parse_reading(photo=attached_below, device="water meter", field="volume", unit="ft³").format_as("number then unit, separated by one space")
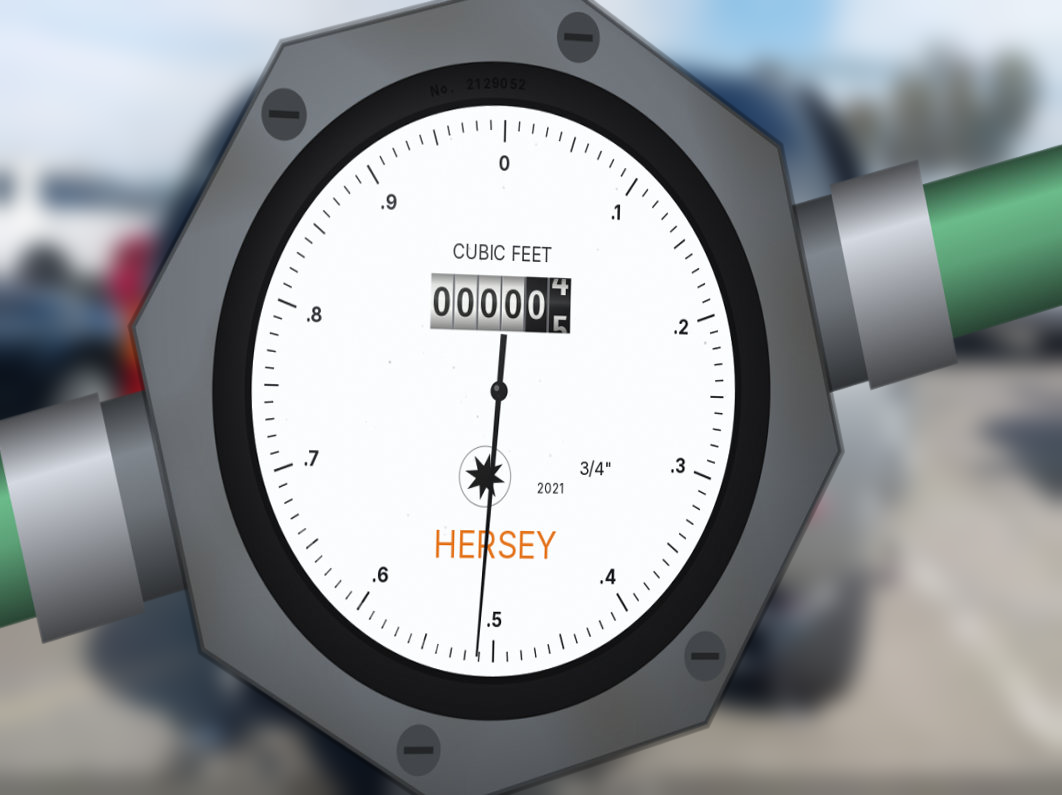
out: 4.51 ft³
